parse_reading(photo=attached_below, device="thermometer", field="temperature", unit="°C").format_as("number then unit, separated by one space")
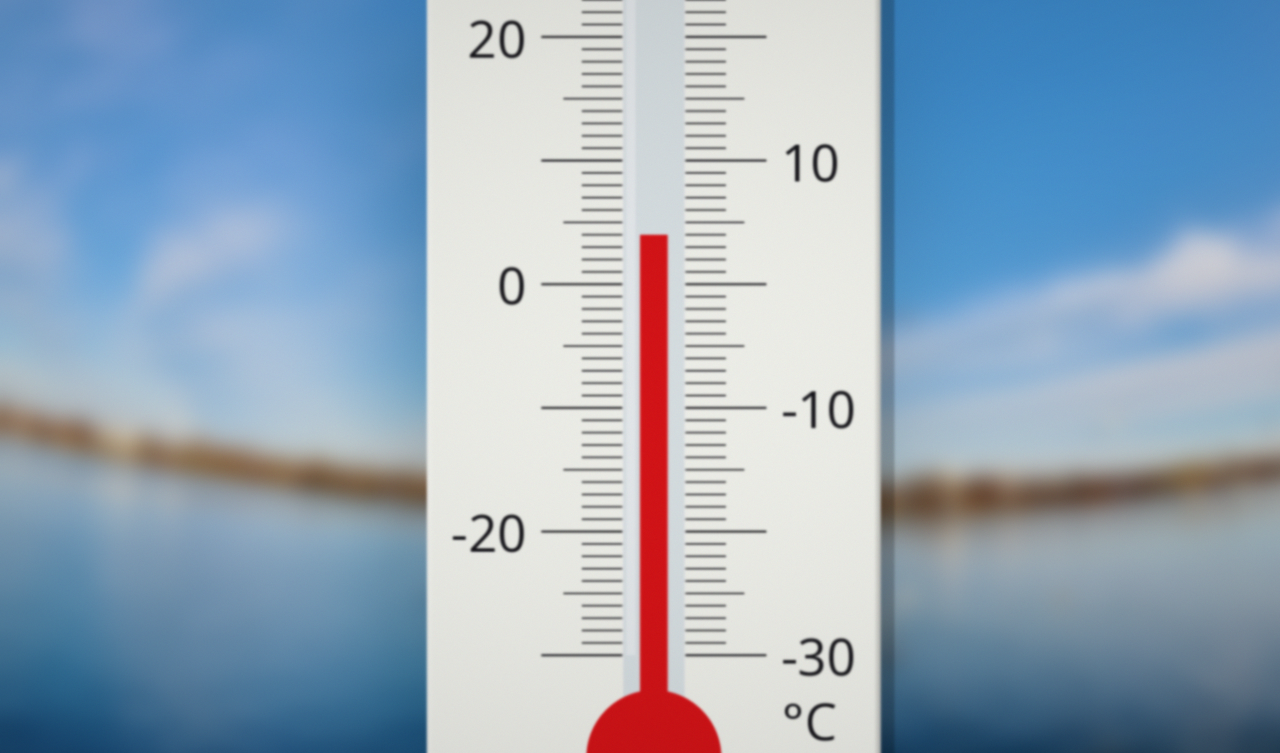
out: 4 °C
